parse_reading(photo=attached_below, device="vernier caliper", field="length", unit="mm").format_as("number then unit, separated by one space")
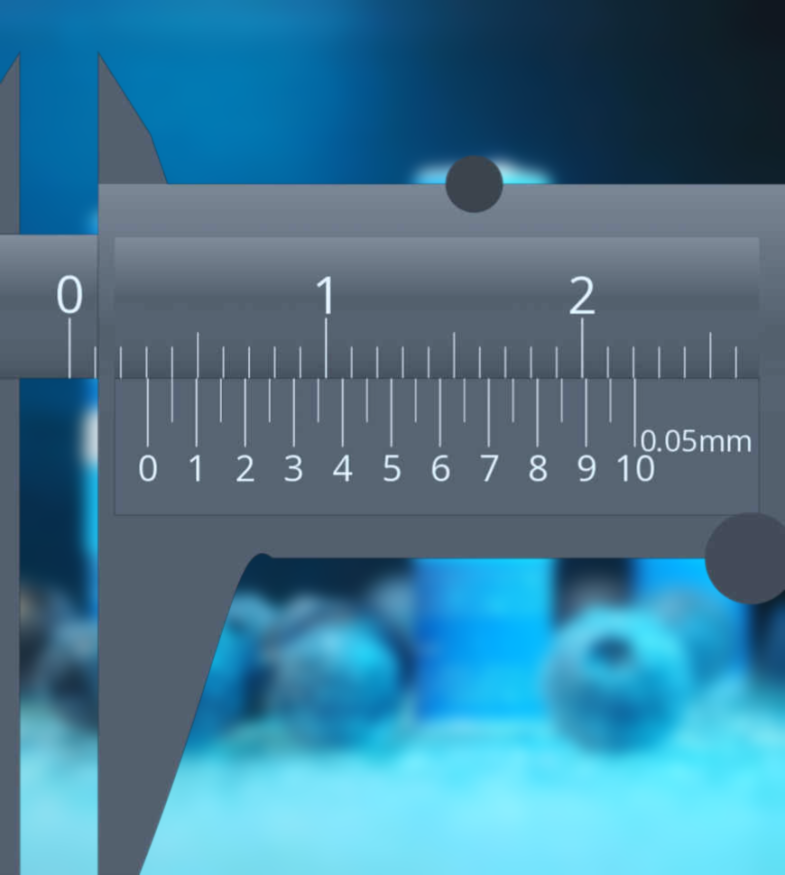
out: 3.05 mm
